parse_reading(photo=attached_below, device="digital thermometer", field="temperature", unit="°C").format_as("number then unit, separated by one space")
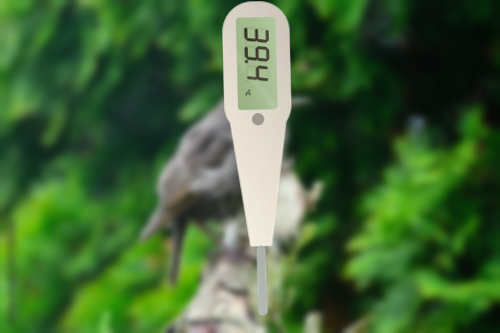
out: 39.4 °C
